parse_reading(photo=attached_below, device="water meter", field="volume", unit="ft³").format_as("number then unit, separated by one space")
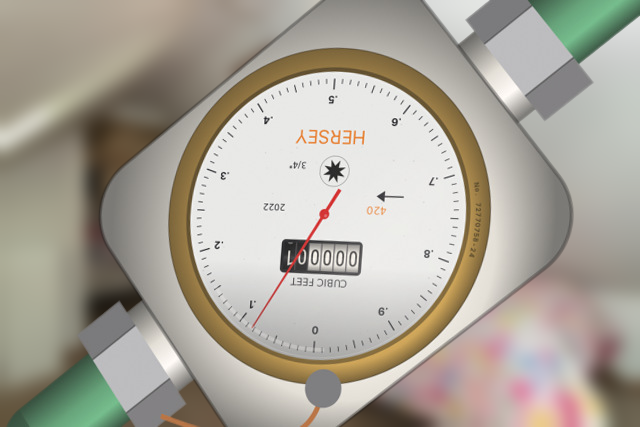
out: 1.08 ft³
